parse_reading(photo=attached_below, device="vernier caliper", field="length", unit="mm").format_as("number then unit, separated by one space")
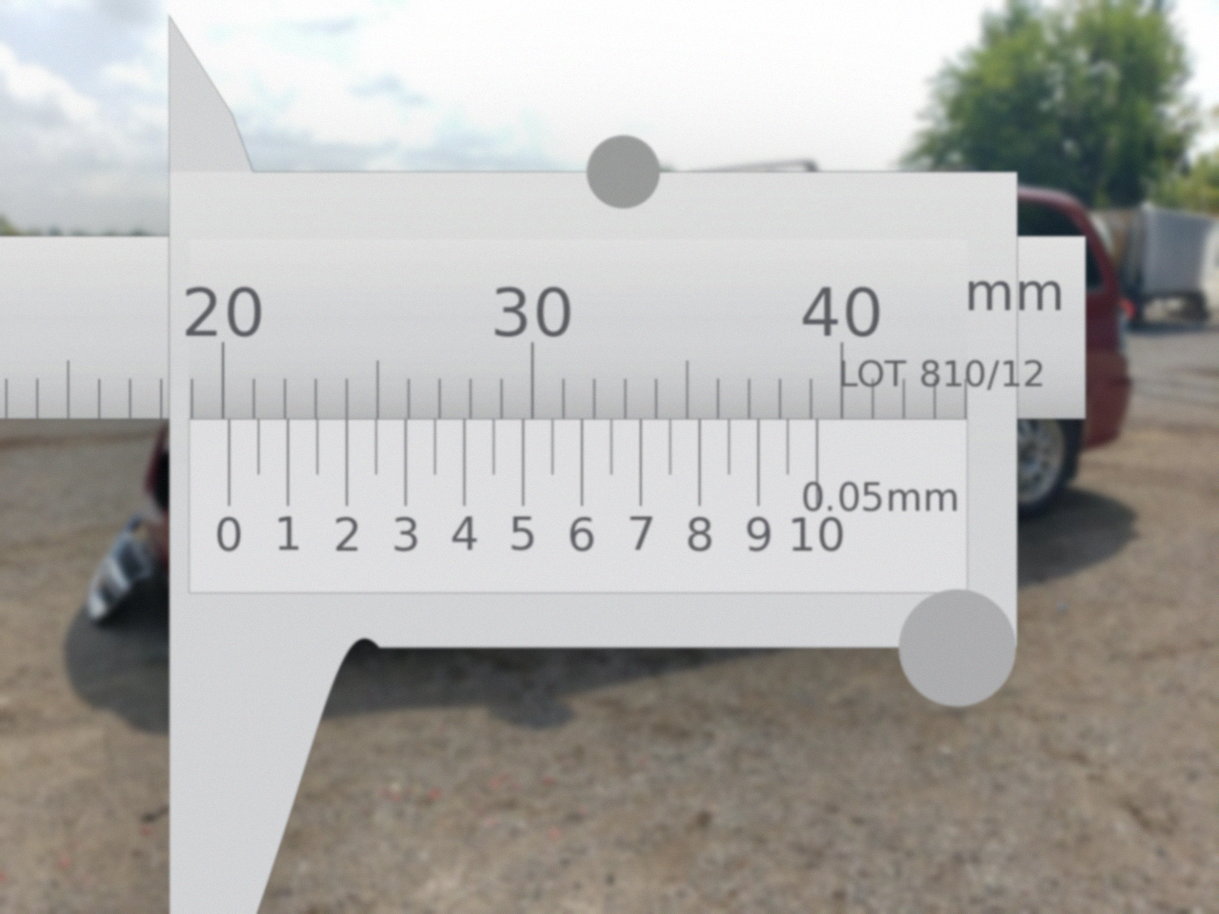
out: 20.20 mm
